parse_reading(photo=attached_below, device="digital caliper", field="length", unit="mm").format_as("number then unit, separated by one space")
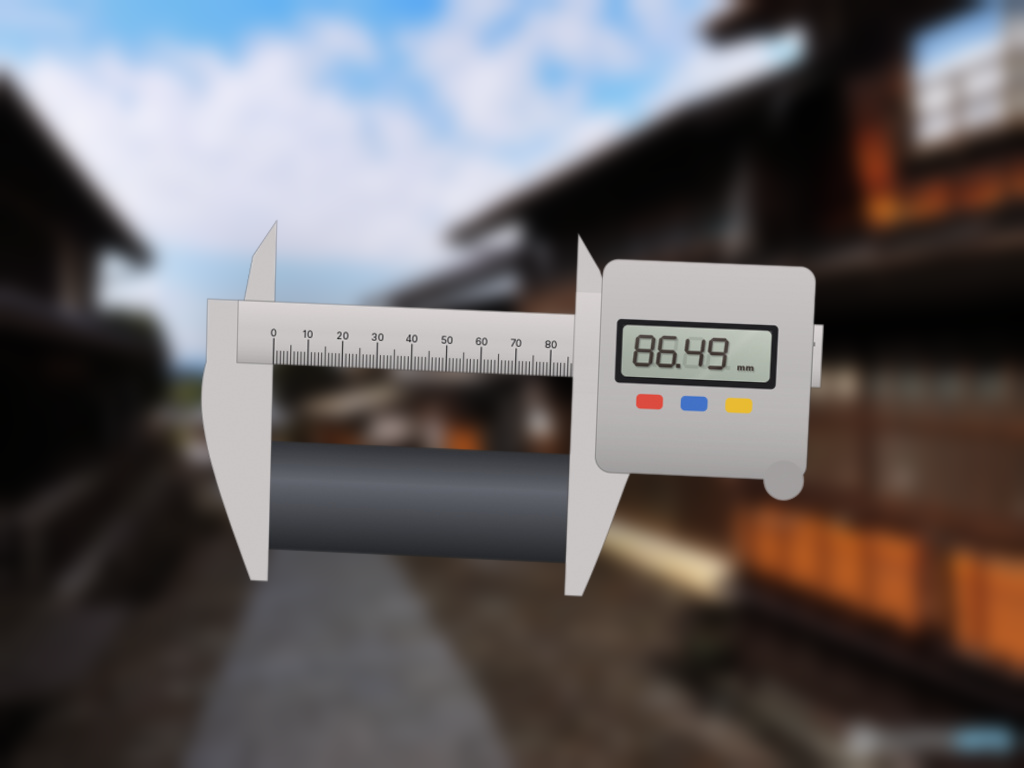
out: 86.49 mm
